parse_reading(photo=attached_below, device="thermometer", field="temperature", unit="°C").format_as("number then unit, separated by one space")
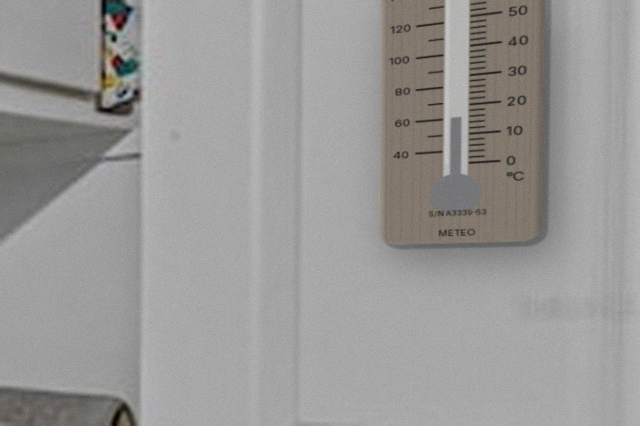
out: 16 °C
